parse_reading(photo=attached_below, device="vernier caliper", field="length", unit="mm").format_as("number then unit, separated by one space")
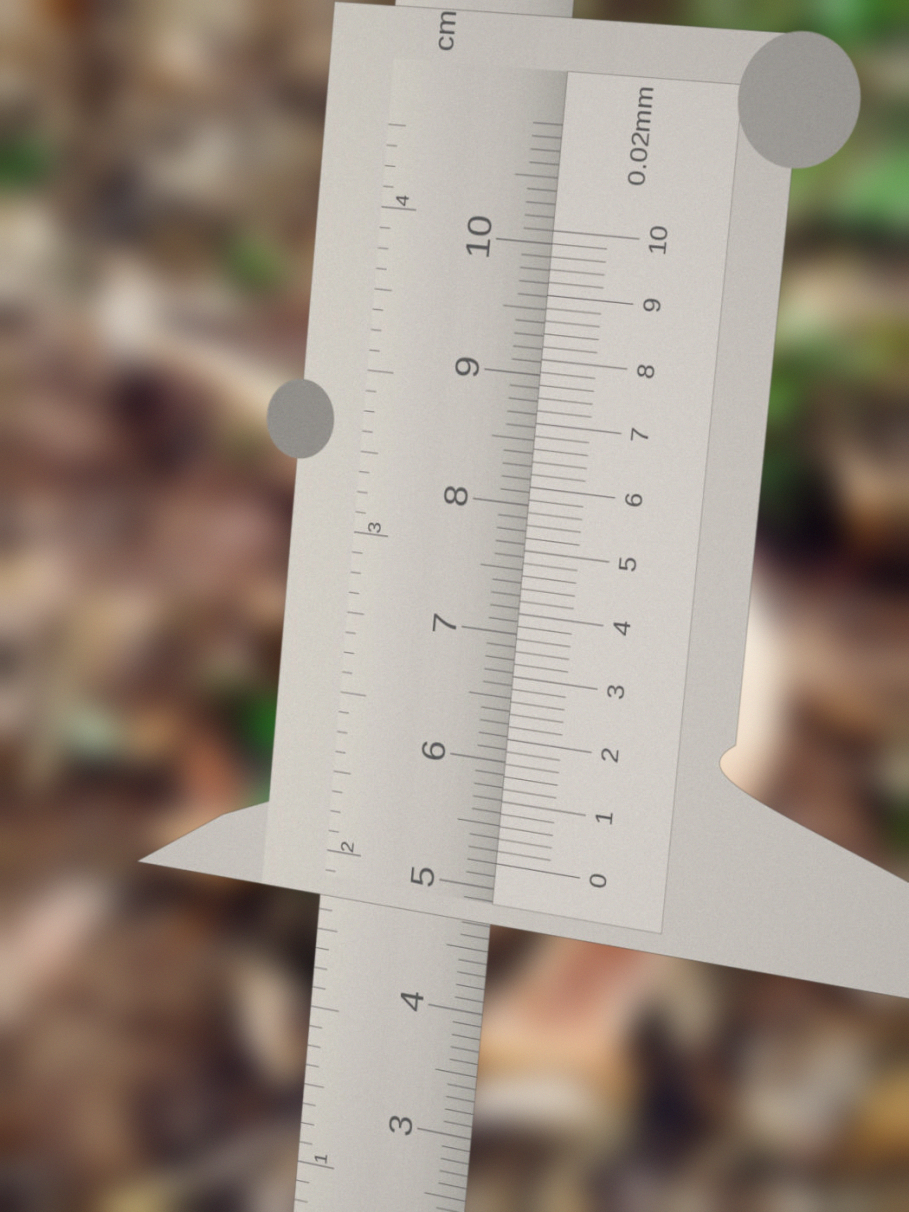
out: 52.0 mm
